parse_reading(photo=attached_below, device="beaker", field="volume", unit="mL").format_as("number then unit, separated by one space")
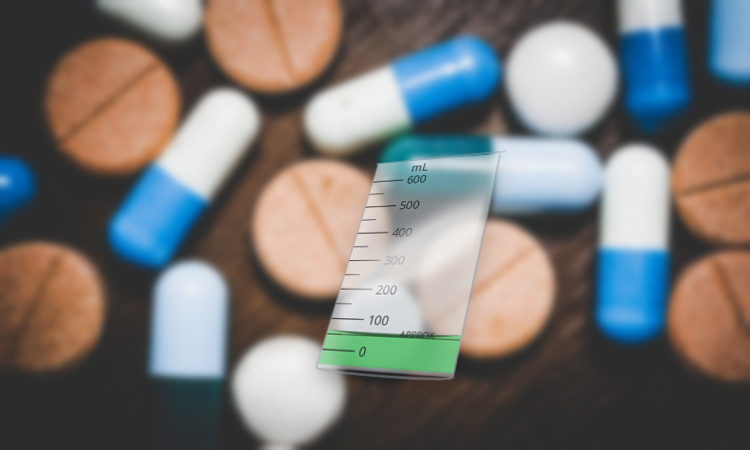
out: 50 mL
